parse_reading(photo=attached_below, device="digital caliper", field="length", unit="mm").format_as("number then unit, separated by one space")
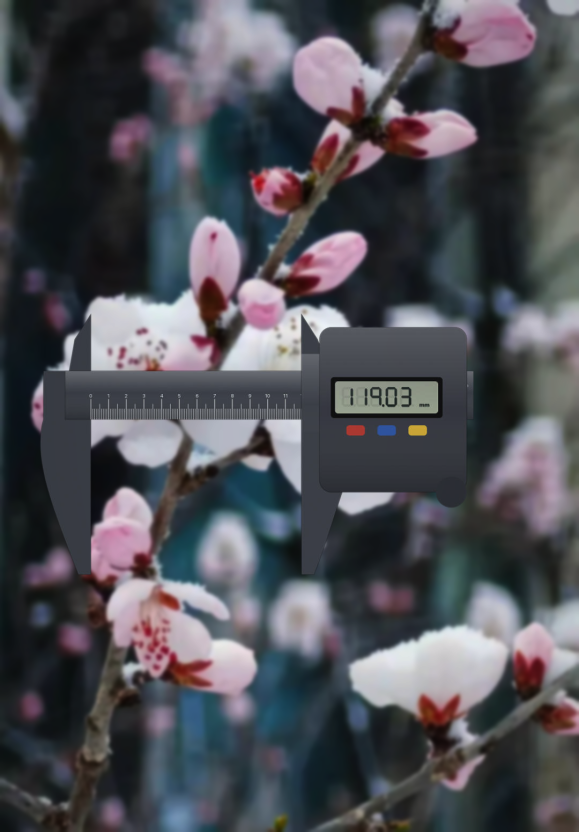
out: 119.03 mm
